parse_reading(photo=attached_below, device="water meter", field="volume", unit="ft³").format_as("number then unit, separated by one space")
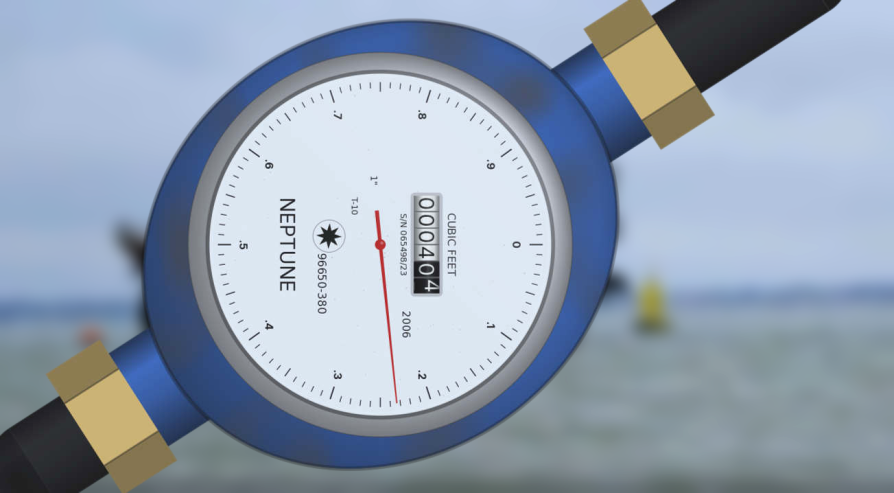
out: 404.23 ft³
